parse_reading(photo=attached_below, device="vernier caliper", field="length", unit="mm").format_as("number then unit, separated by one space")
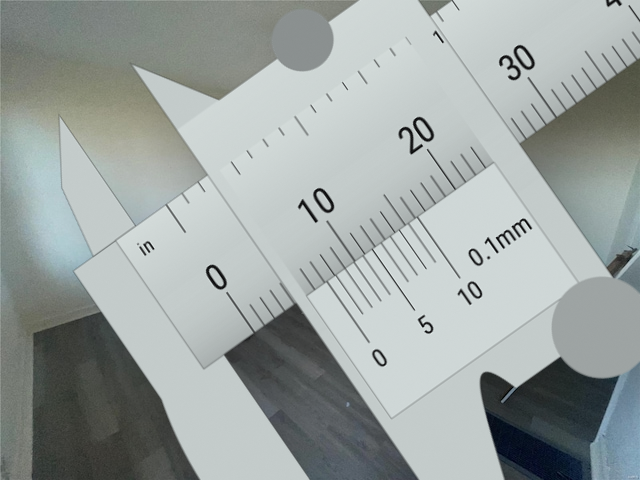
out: 7.2 mm
